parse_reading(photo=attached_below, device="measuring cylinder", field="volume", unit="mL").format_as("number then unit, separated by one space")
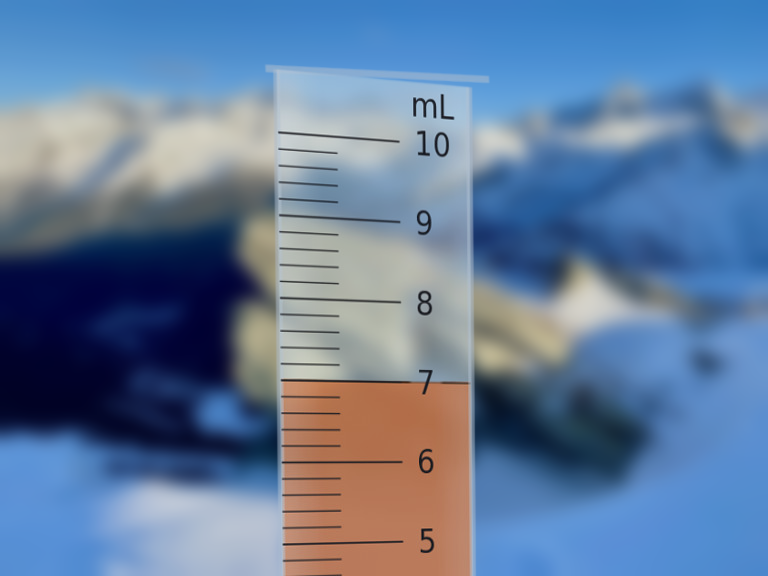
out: 7 mL
